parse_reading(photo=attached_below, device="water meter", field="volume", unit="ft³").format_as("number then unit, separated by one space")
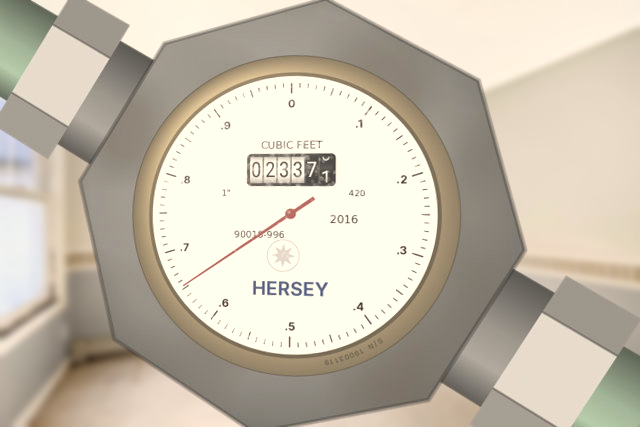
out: 23370.65 ft³
